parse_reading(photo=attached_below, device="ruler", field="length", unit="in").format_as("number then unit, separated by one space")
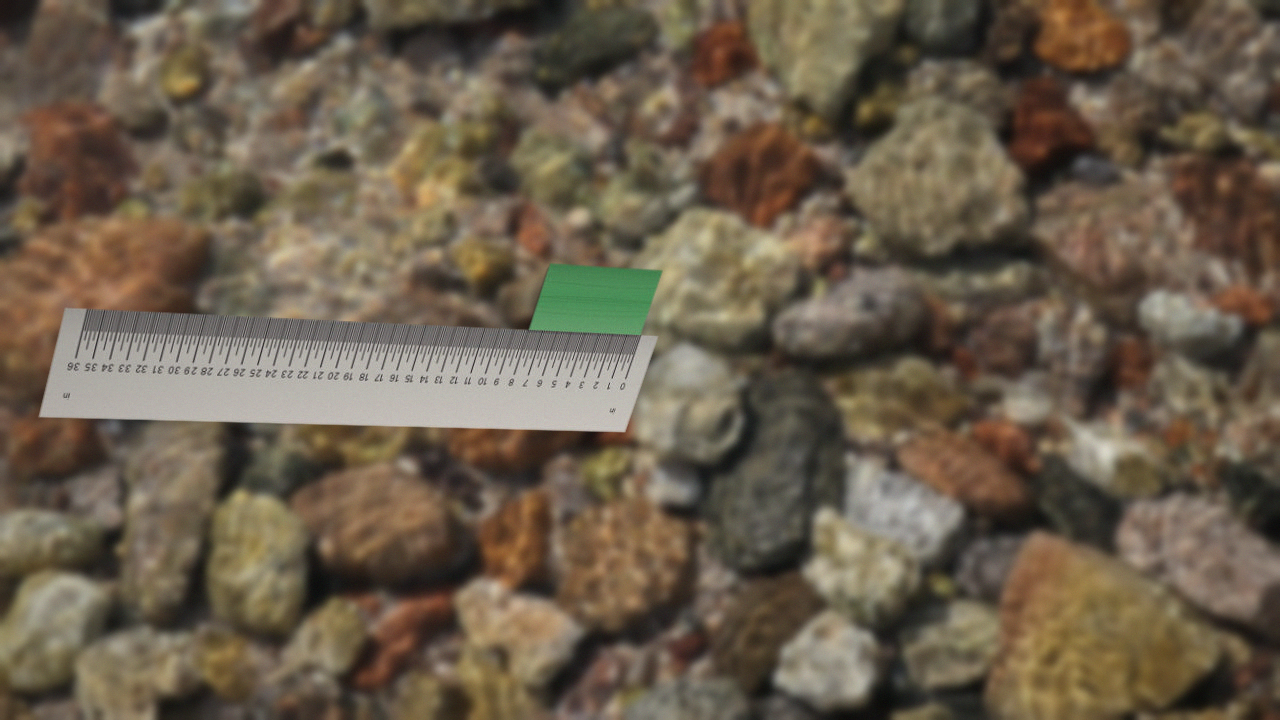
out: 8 in
